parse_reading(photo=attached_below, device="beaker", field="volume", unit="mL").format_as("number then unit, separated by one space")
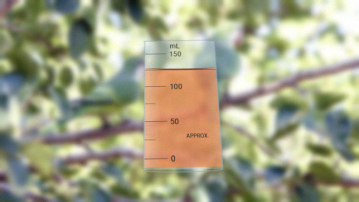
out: 125 mL
